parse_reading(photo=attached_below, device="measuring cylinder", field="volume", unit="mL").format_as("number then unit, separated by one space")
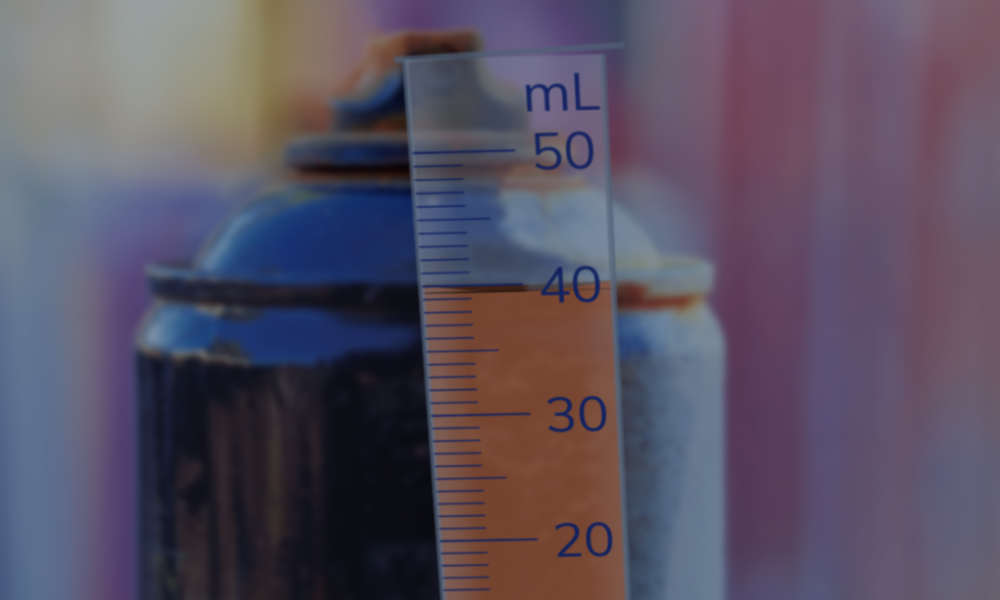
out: 39.5 mL
